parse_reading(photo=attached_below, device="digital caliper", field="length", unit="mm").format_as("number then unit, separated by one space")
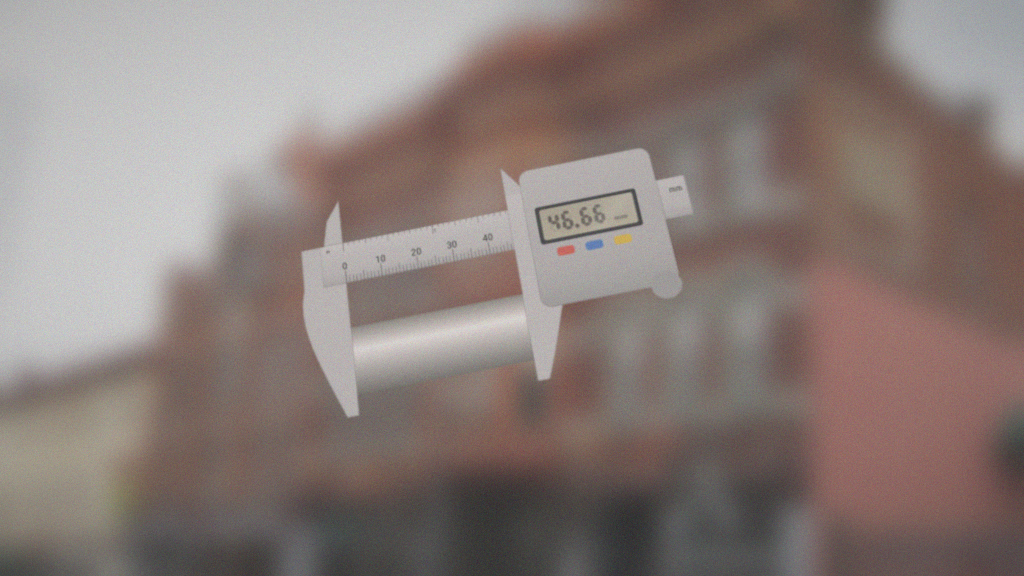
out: 46.66 mm
